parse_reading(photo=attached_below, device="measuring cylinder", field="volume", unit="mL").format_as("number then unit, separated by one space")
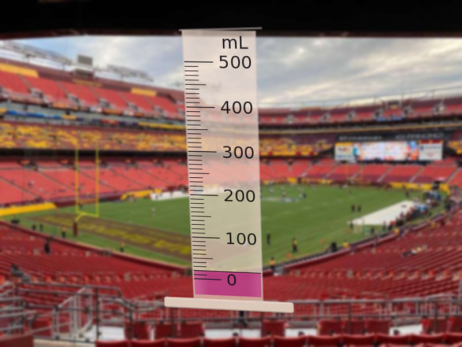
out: 20 mL
